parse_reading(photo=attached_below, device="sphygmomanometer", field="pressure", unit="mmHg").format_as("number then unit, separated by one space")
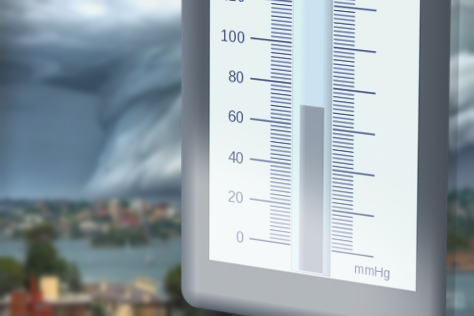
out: 70 mmHg
